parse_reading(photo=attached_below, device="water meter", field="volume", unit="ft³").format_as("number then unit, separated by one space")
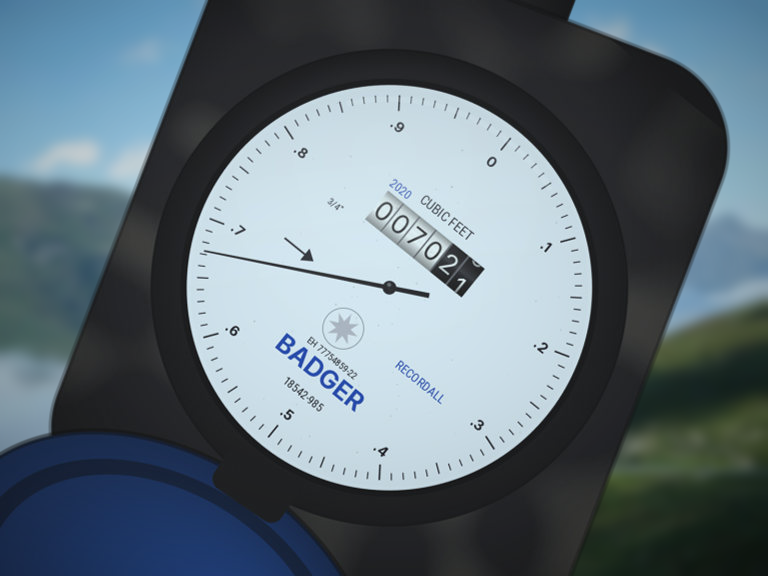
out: 7020.67 ft³
